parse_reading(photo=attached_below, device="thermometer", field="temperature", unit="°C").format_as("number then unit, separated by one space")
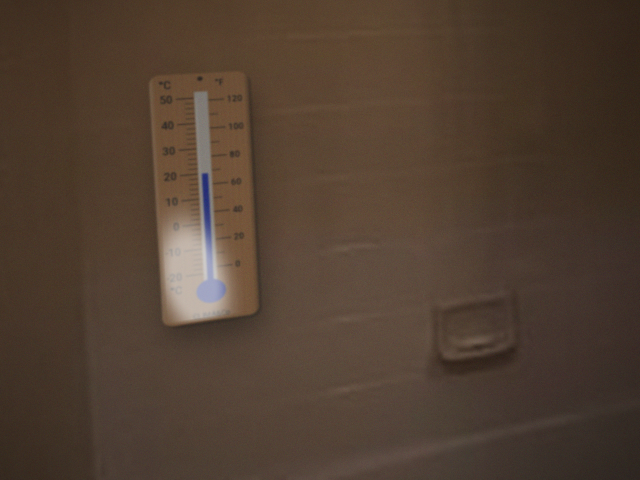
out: 20 °C
